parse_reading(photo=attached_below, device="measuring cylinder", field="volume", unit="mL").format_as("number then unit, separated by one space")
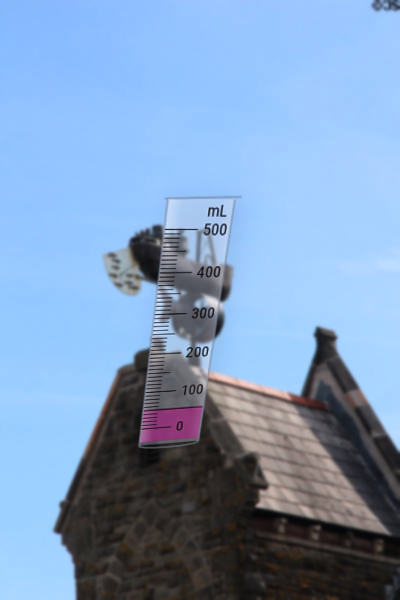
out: 50 mL
